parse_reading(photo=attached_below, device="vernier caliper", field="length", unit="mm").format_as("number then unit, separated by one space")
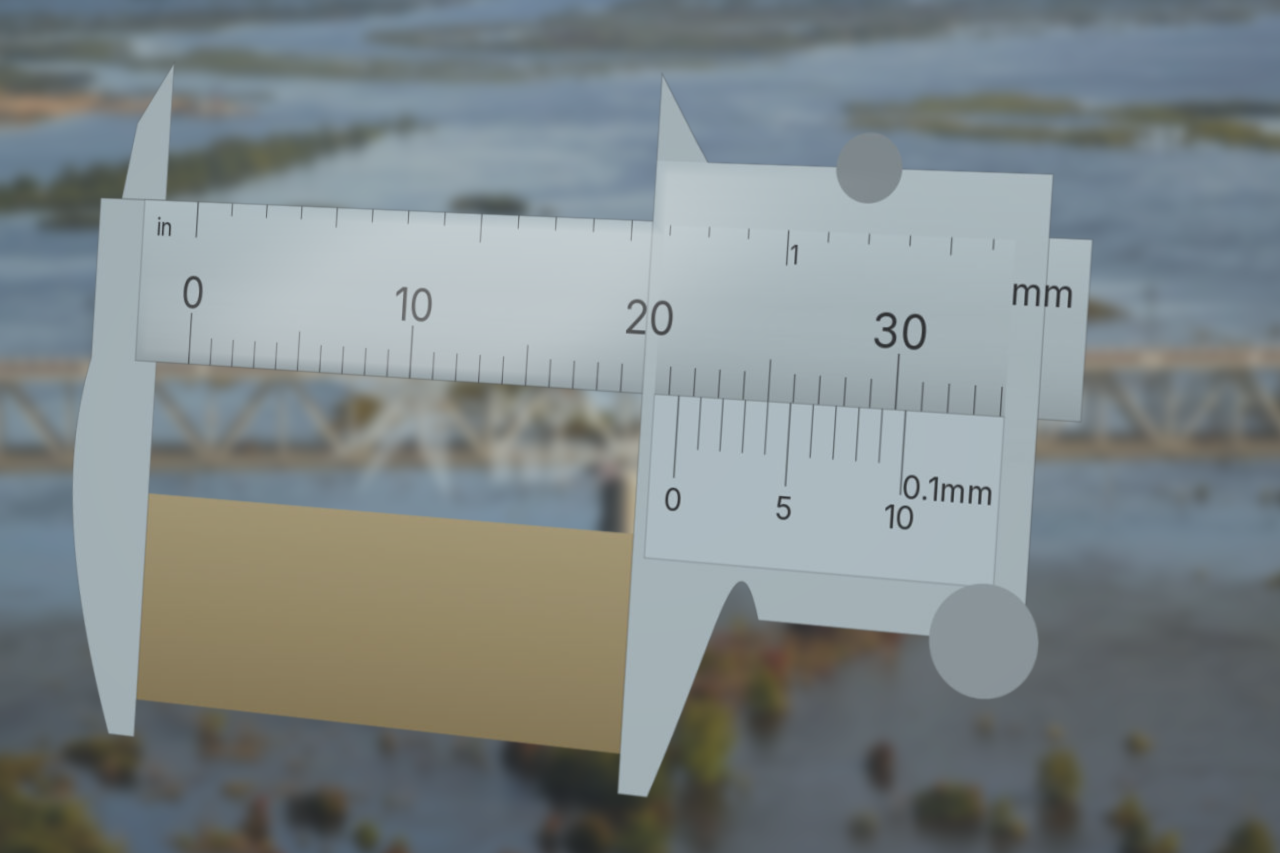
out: 21.4 mm
